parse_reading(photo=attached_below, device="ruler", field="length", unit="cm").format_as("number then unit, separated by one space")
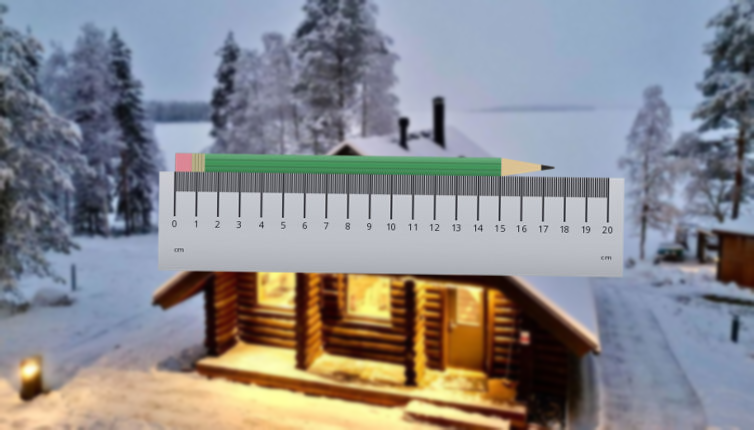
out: 17.5 cm
